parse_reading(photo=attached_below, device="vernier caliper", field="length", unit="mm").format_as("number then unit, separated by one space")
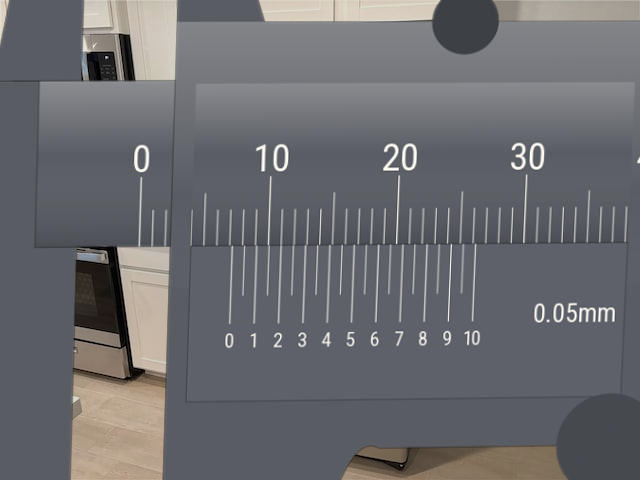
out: 7.2 mm
